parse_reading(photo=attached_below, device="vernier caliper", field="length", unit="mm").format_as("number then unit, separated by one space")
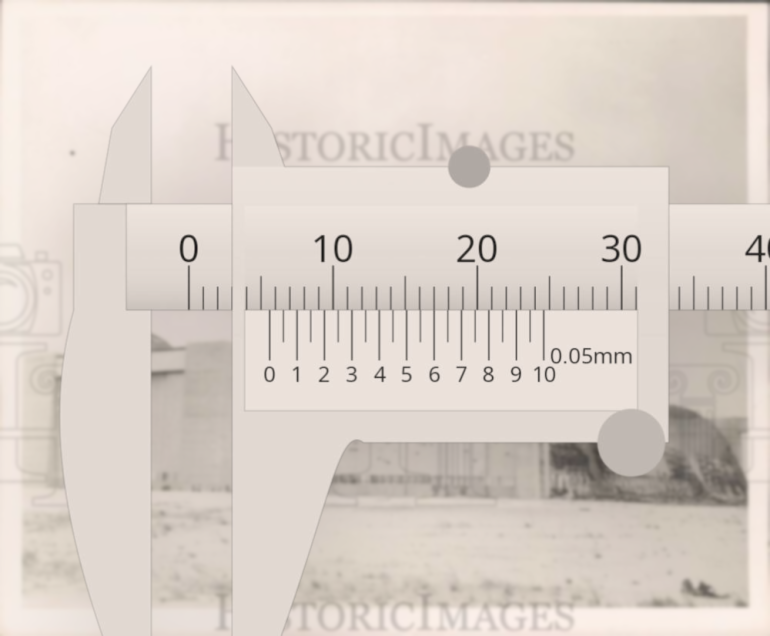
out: 5.6 mm
